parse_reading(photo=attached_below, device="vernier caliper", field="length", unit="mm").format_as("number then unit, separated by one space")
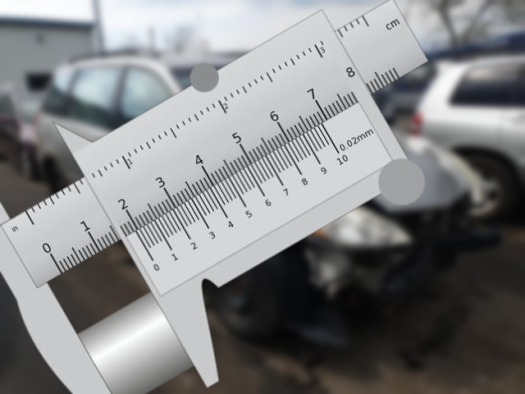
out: 19.5 mm
